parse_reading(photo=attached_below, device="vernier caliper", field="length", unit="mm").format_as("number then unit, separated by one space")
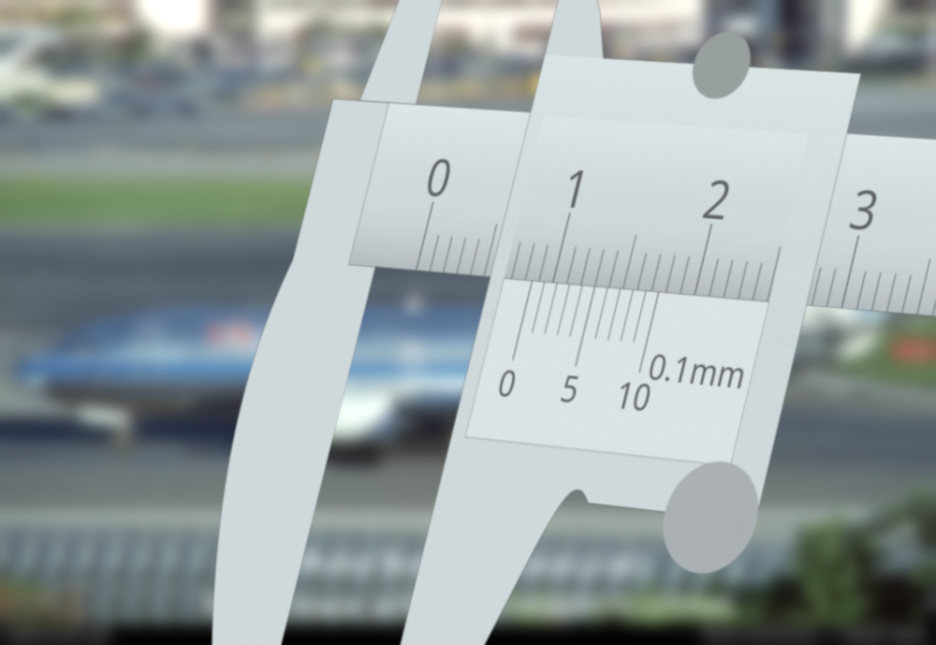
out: 8.5 mm
